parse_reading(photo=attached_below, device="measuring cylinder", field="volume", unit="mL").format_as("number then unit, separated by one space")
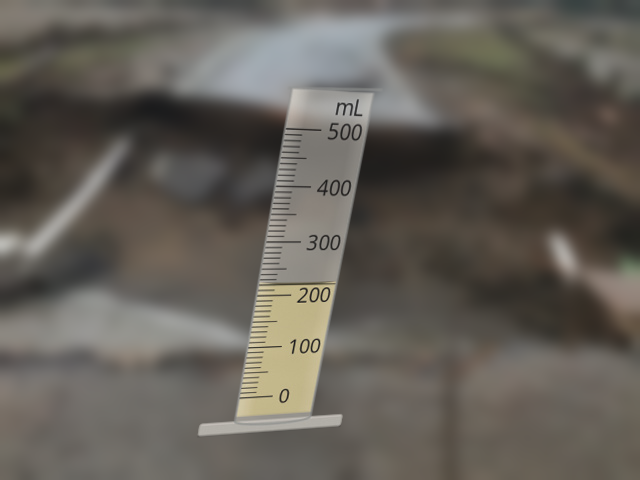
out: 220 mL
